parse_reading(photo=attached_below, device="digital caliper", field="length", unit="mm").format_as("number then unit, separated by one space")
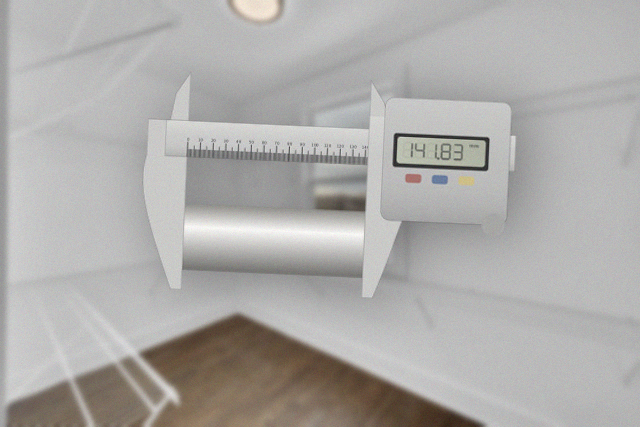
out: 141.83 mm
